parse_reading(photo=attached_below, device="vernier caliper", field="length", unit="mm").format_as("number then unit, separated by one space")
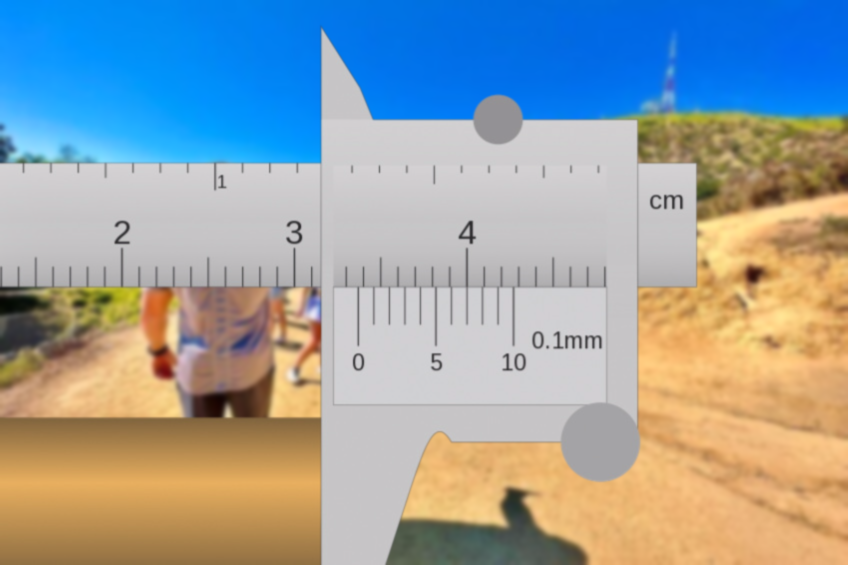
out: 33.7 mm
